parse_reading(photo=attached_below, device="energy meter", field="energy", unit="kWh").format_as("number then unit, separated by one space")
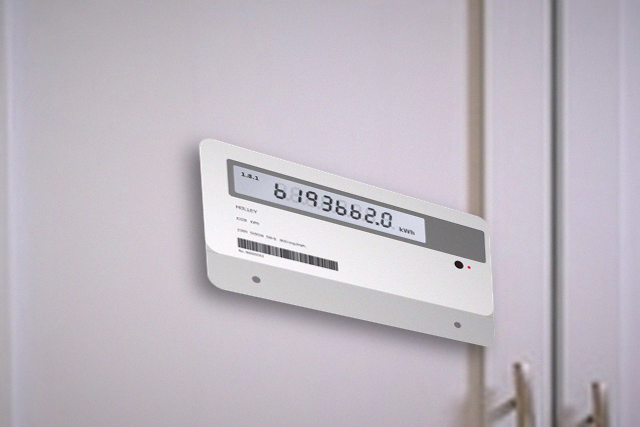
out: 6193662.0 kWh
